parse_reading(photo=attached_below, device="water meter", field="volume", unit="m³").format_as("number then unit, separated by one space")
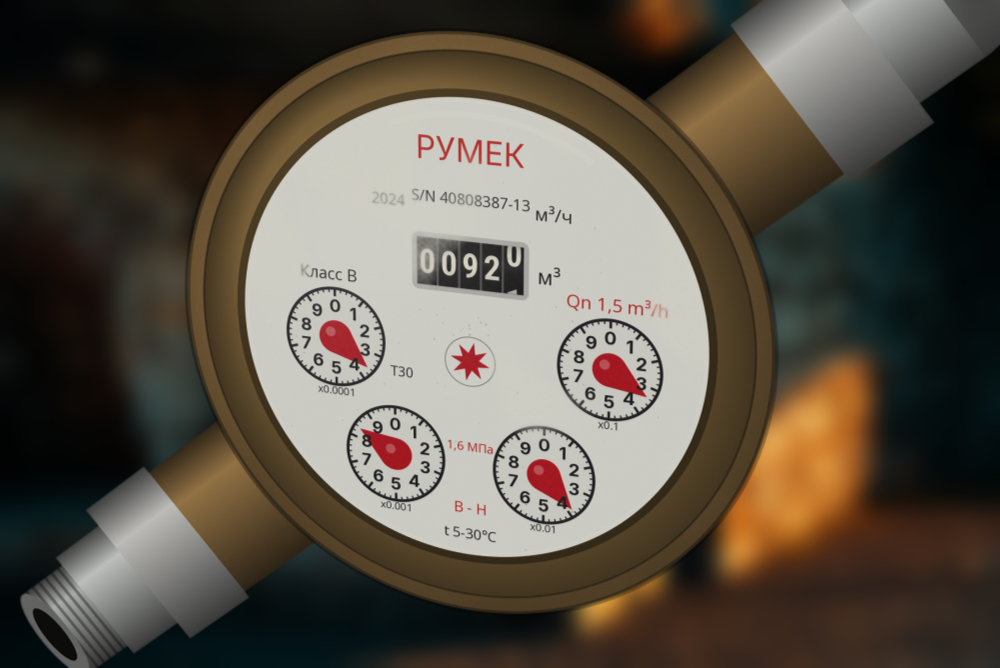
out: 920.3383 m³
